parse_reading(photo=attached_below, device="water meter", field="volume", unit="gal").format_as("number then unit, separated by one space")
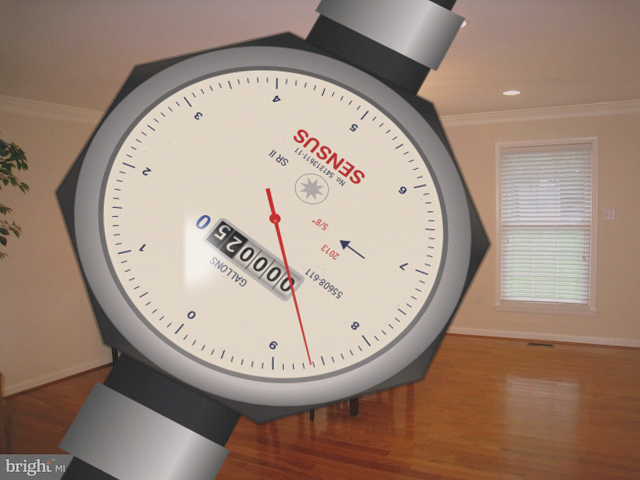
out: 248.6 gal
